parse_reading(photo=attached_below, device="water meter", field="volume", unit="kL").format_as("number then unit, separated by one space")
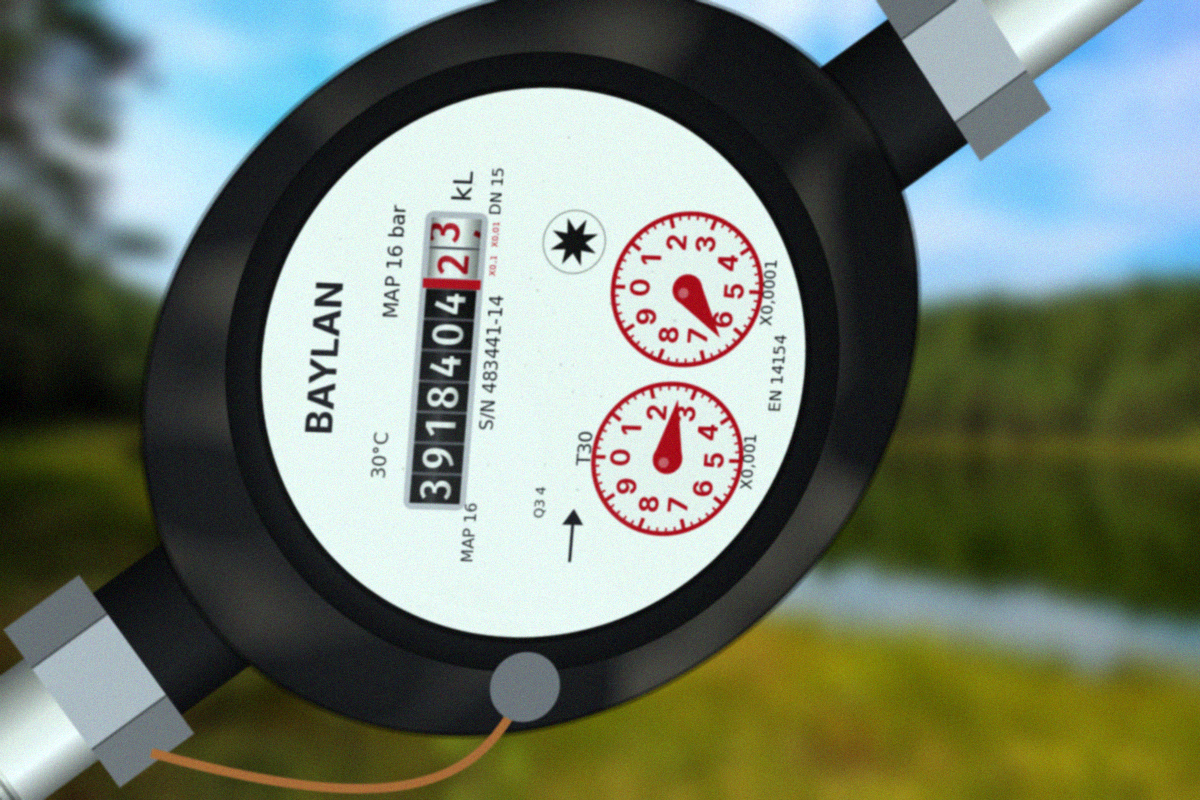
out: 3918404.2326 kL
